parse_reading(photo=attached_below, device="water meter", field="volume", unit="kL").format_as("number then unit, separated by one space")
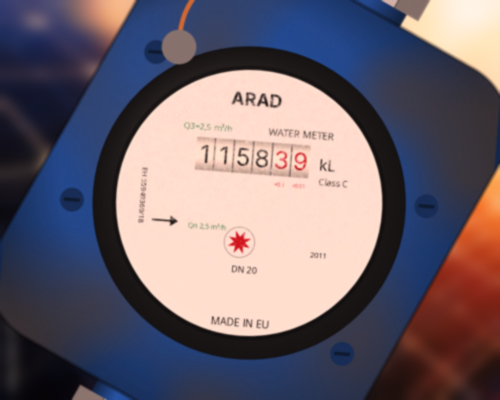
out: 1158.39 kL
